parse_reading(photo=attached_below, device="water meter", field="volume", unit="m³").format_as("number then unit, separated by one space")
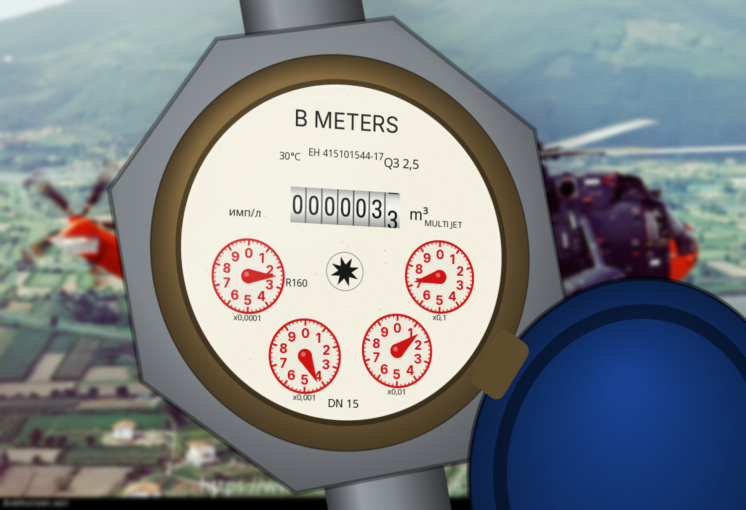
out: 32.7142 m³
